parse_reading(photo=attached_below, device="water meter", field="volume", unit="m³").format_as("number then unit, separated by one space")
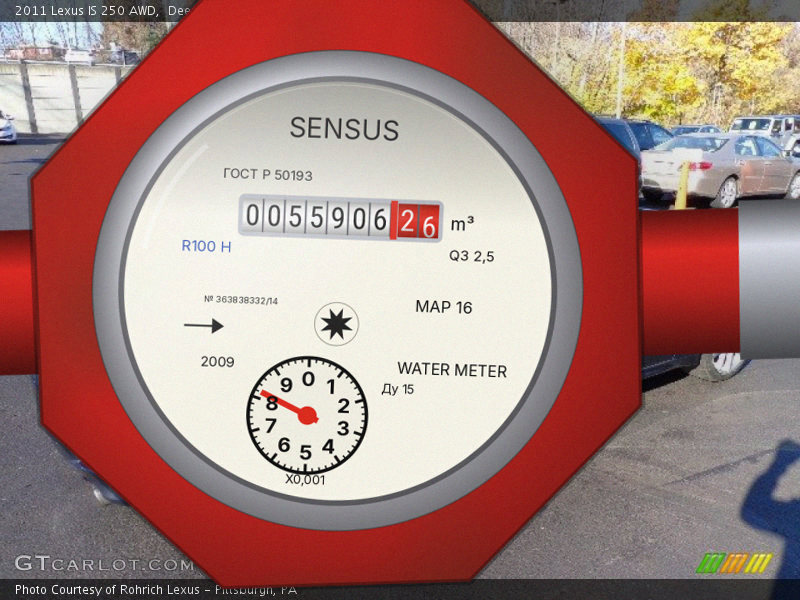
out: 55906.258 m³
